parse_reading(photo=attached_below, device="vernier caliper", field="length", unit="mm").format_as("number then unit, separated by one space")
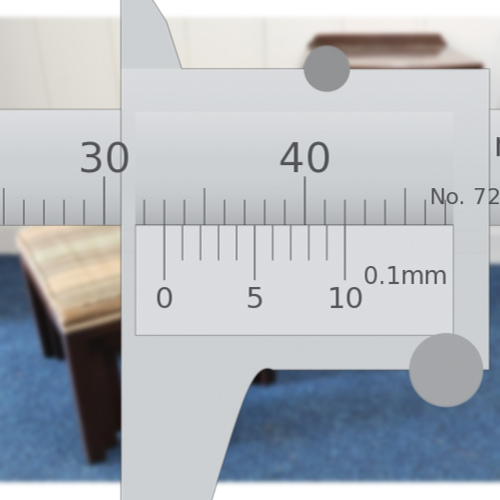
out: 33.0 mm
